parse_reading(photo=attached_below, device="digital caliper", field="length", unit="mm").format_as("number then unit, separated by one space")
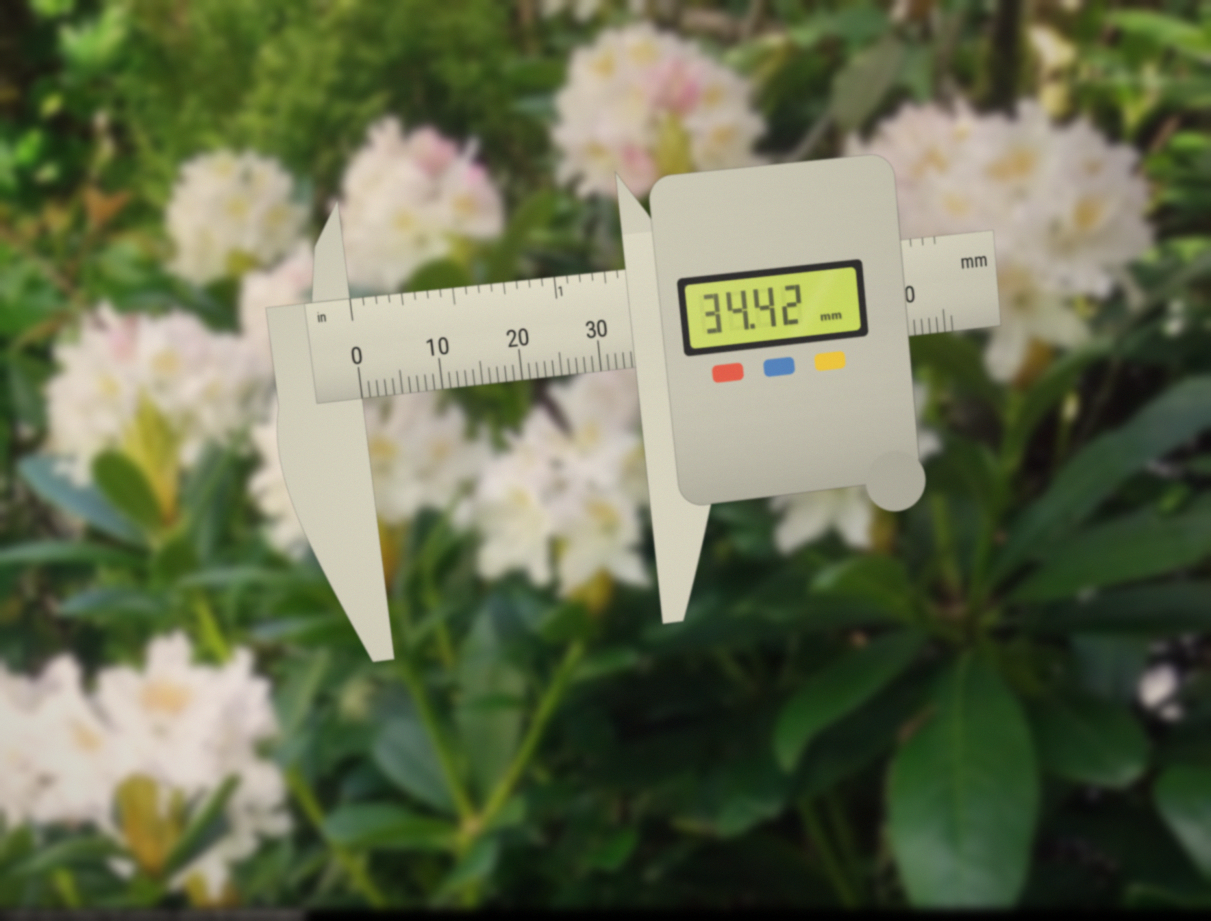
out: 34.42 mm
